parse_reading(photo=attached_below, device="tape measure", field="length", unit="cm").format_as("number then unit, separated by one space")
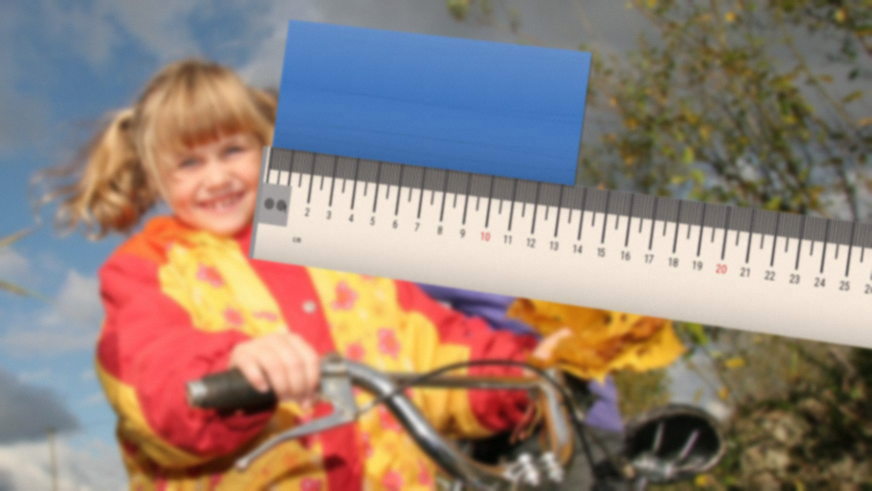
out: 13.5 cm
